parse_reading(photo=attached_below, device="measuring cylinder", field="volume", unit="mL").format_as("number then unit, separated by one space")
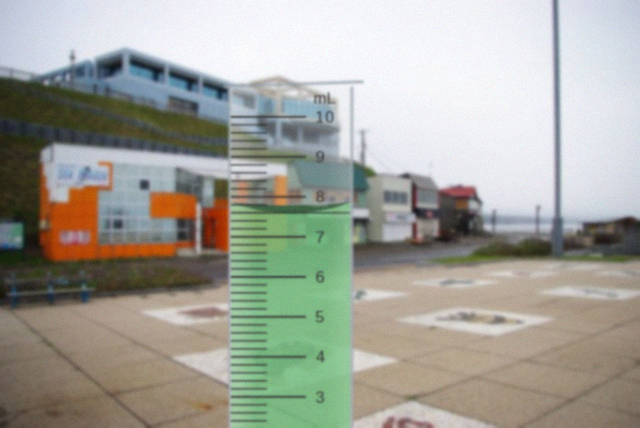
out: 7.6 mL
